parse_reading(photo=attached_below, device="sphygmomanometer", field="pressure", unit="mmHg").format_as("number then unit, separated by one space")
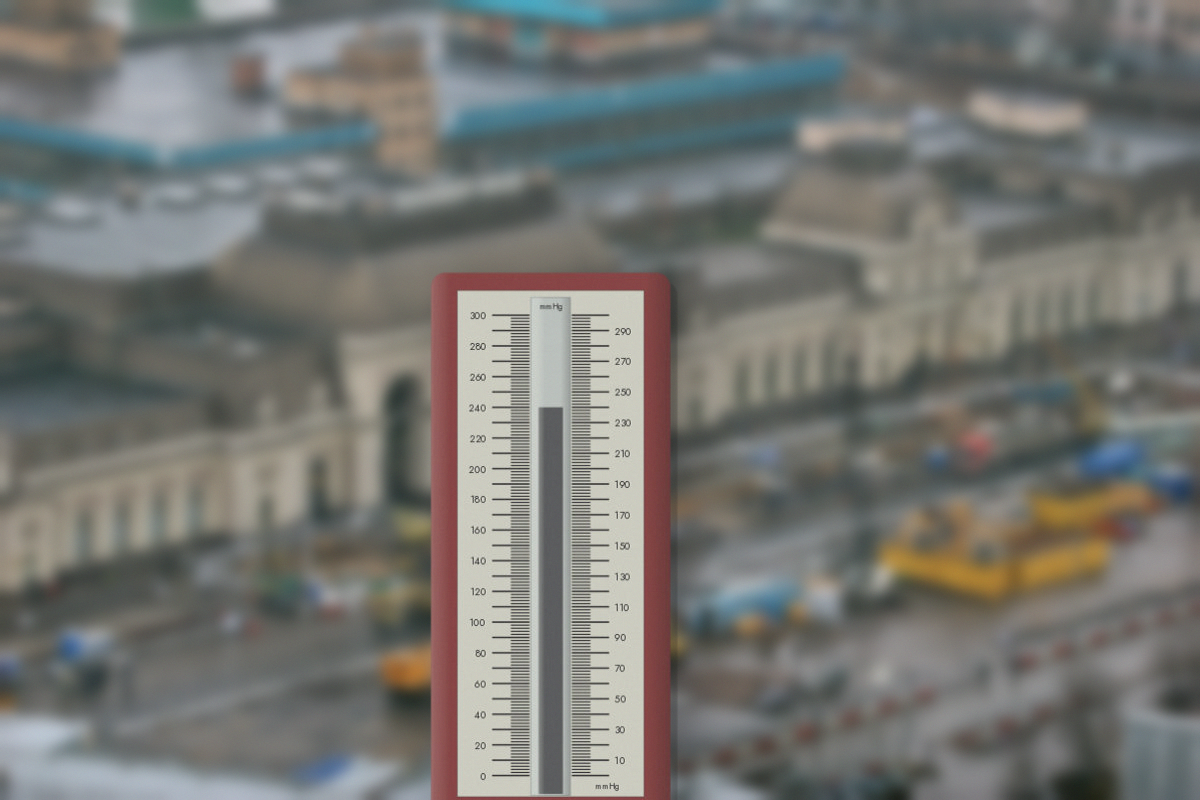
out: 240 mmHg
